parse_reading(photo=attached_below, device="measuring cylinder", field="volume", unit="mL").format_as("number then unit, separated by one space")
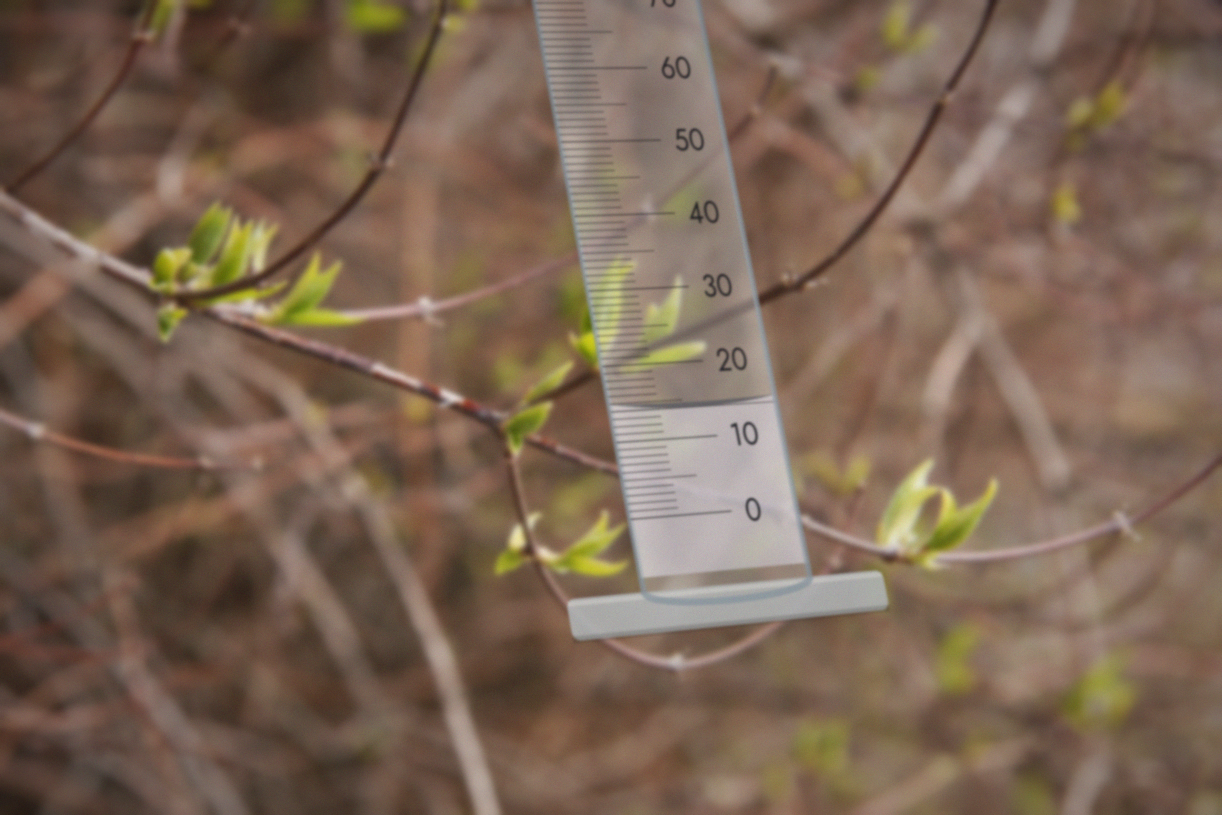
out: 14 mL
